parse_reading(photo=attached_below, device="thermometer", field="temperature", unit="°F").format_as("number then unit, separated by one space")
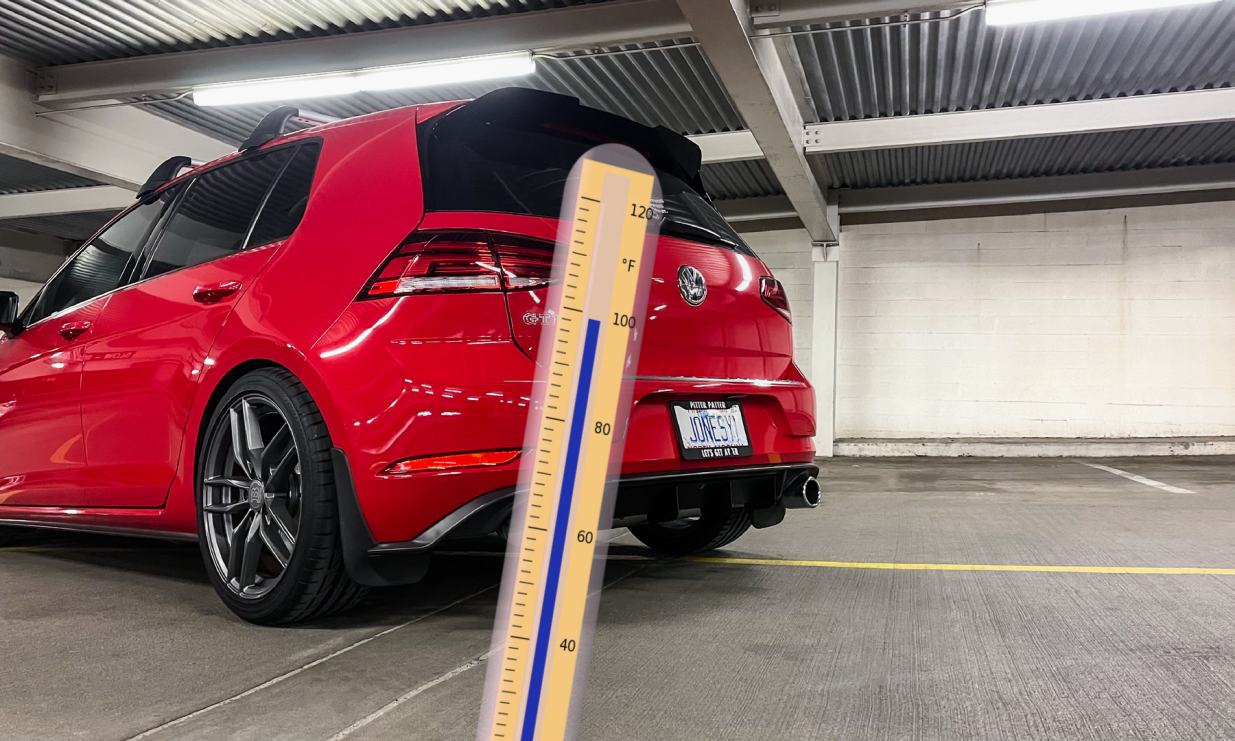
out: 99 °F
